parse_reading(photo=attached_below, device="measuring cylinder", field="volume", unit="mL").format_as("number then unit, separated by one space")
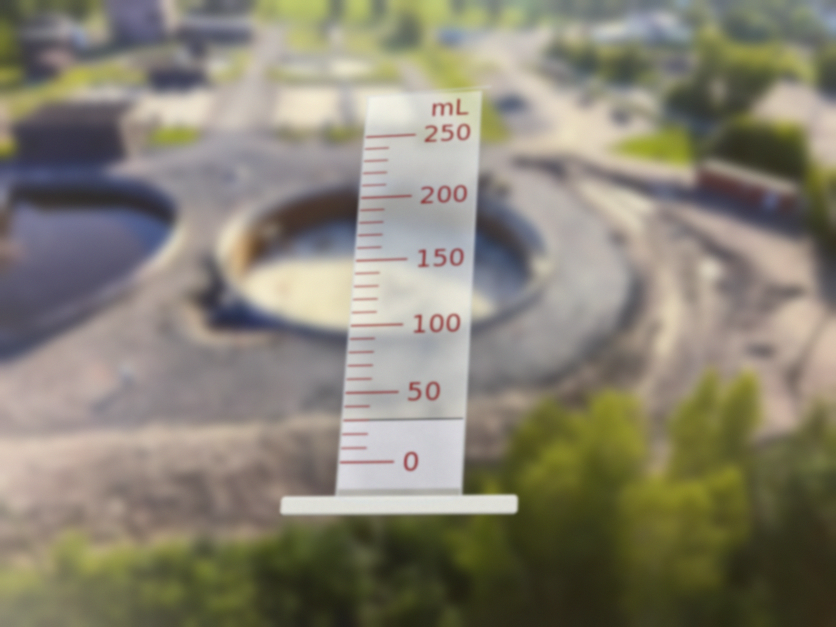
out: 30 mL
